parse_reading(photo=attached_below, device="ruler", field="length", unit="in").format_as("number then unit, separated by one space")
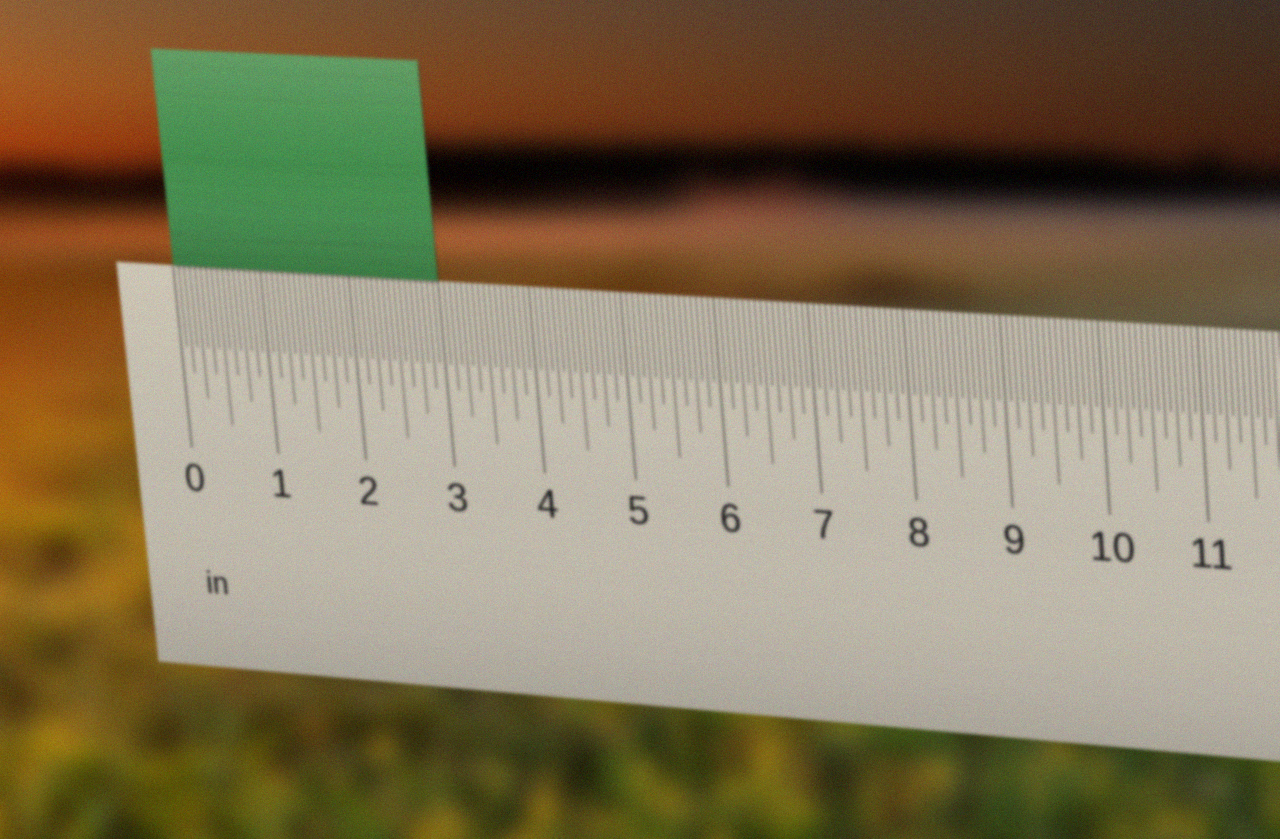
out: 3 in
